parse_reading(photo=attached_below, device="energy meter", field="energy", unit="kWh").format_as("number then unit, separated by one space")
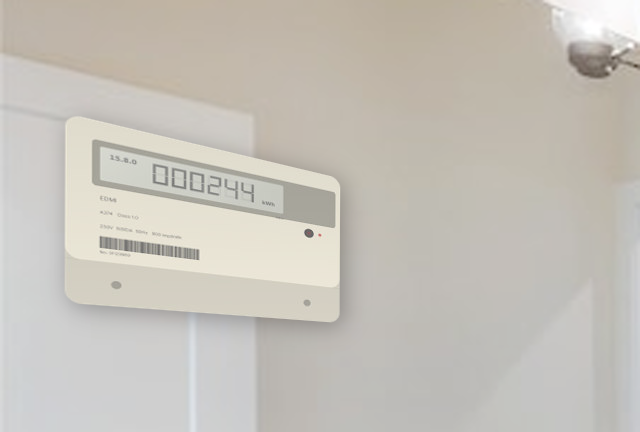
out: 244 kWh
